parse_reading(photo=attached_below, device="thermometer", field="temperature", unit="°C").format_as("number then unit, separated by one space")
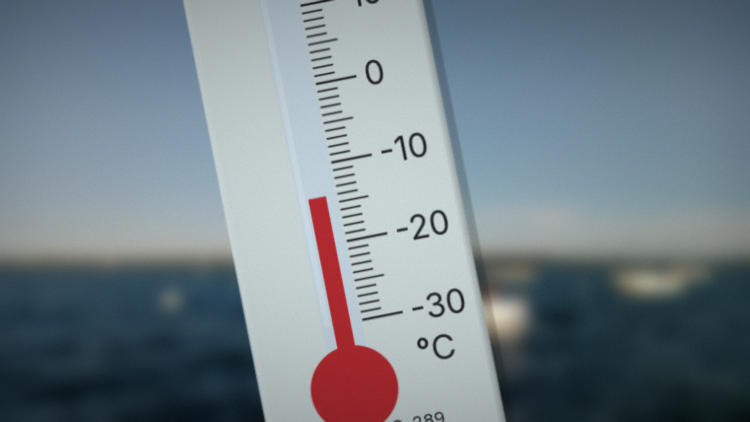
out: -14 °C
